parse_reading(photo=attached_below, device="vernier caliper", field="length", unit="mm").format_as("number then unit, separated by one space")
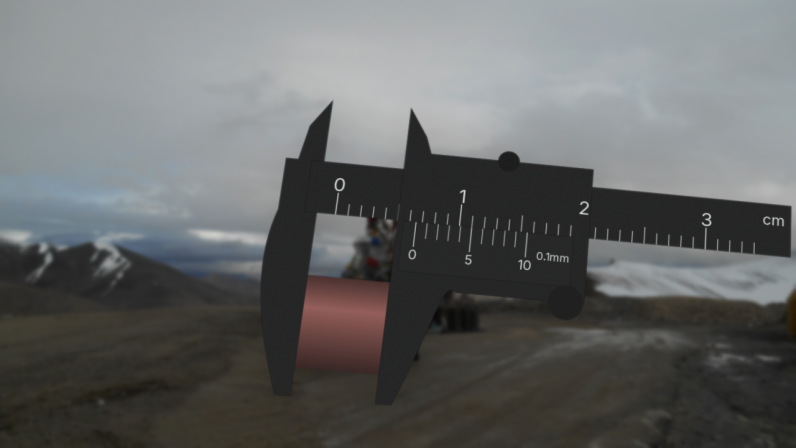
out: 6.5 mm
